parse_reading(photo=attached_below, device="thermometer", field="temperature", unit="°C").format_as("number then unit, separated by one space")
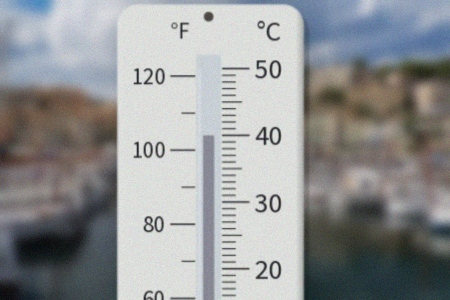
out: 40 °C
